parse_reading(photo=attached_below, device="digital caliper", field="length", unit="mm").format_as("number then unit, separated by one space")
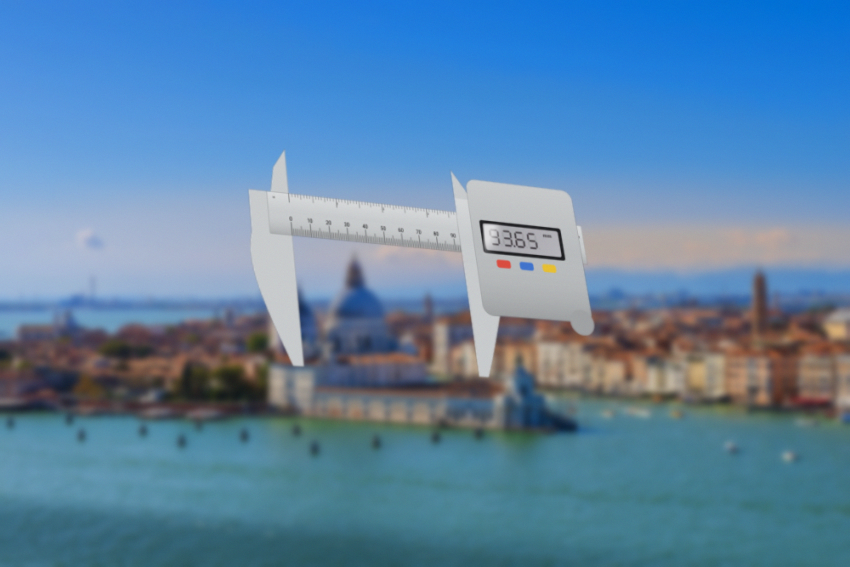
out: 93.65 mm
